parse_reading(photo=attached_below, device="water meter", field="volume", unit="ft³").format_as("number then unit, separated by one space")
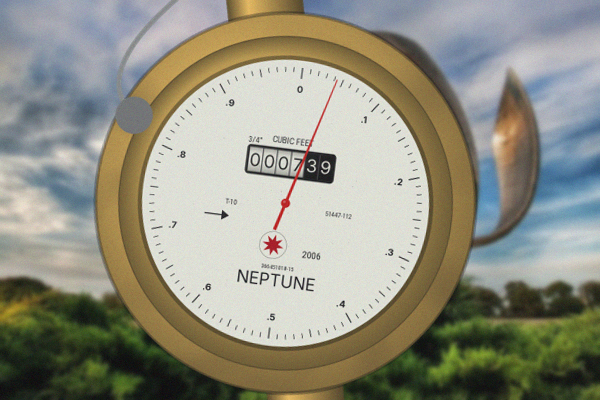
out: 739.04 ft³
